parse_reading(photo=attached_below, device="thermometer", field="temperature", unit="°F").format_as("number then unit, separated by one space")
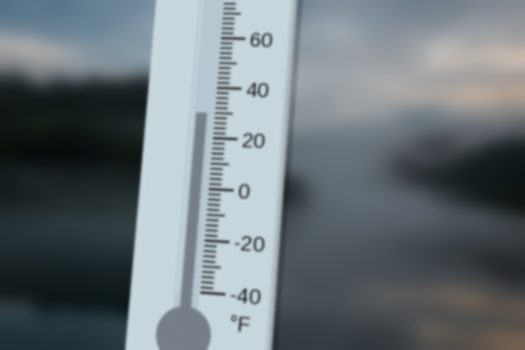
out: 30 °F
